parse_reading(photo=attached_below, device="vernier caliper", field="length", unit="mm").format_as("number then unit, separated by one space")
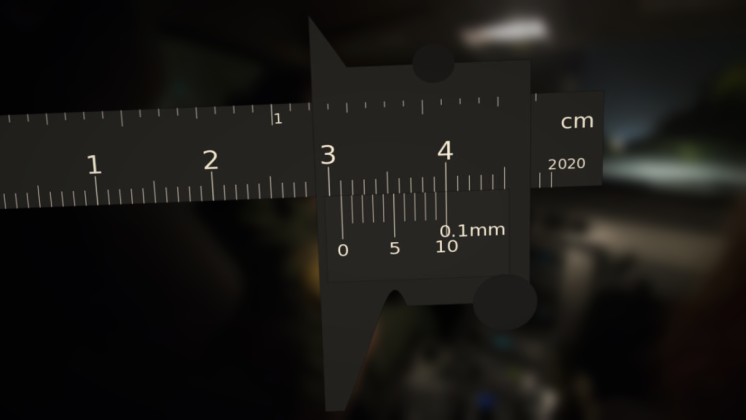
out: 31.0 mm
